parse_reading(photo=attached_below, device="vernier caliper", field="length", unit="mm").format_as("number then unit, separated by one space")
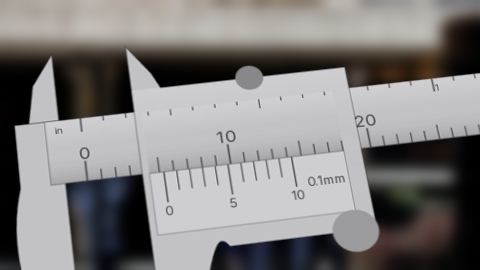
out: 5.3 mm
